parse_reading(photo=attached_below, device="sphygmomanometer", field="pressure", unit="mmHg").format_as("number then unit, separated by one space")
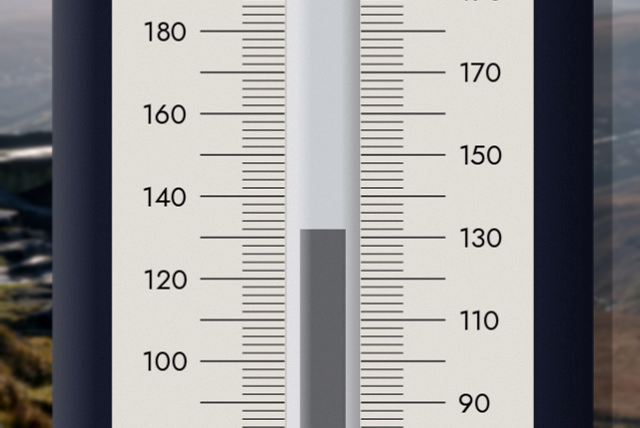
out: 132 mmHg
